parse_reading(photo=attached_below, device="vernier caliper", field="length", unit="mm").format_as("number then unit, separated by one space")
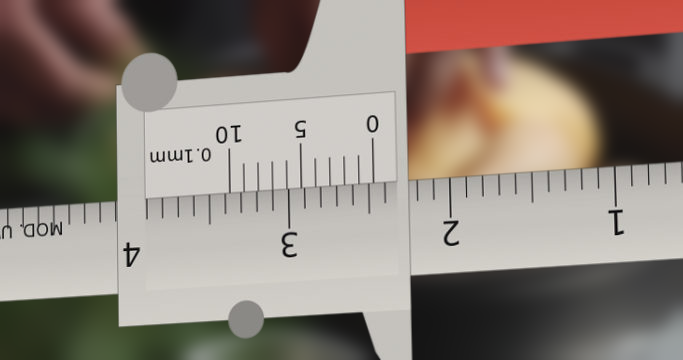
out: 24.7 mm
